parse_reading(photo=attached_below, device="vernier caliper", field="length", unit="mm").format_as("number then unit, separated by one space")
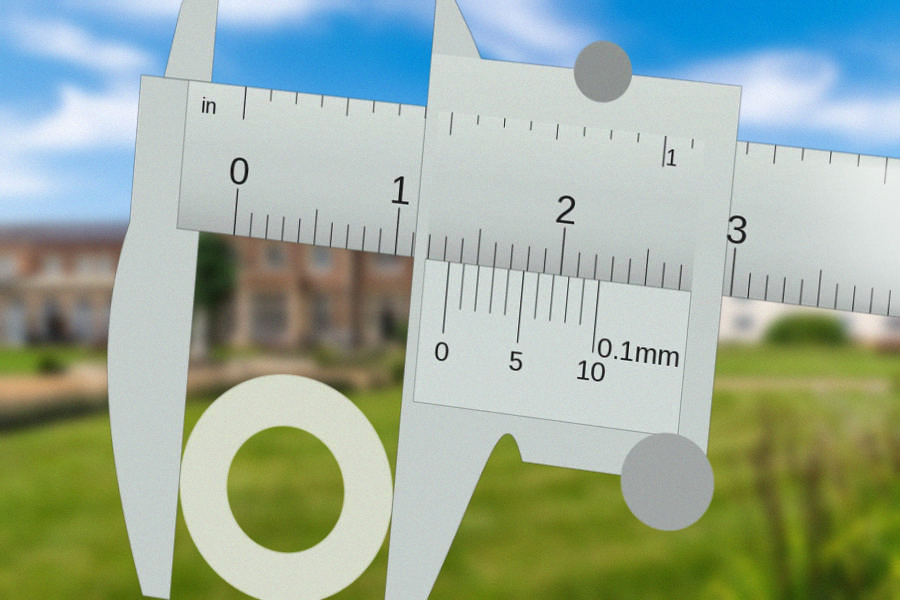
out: 13.3 mm
